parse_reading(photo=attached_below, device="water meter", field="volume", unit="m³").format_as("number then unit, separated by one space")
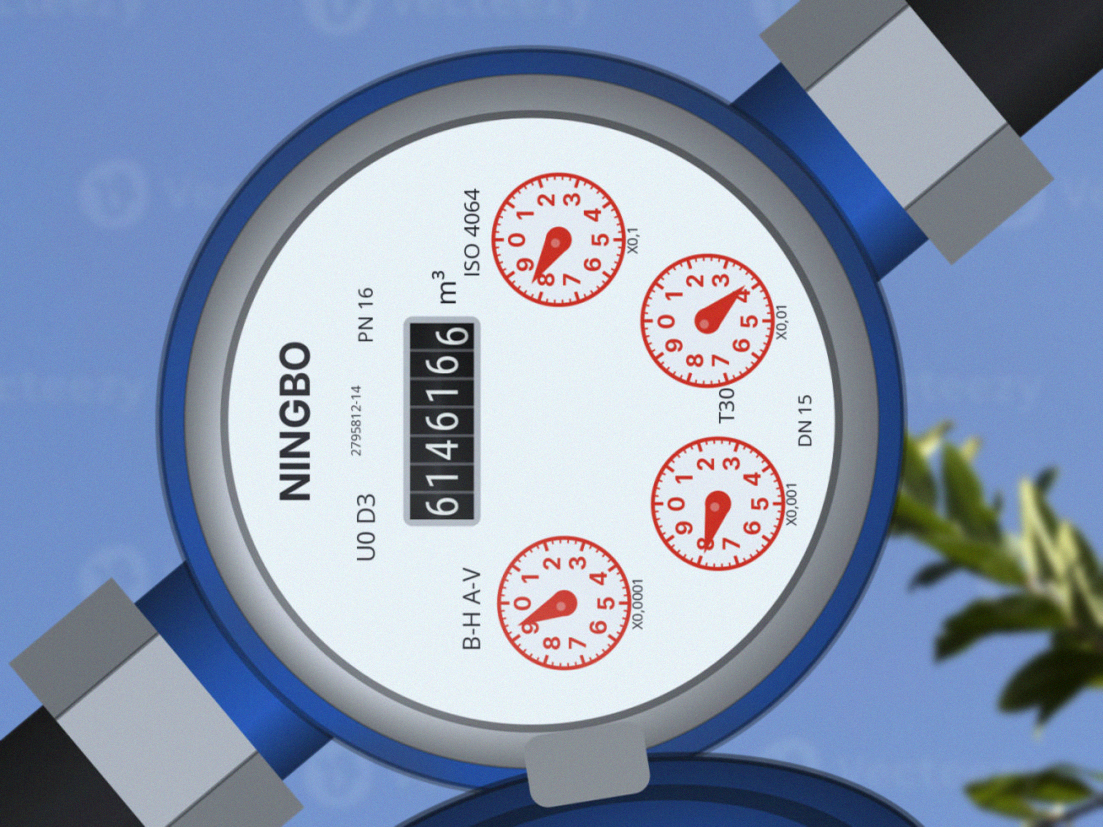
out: 6146165.8379 m³
